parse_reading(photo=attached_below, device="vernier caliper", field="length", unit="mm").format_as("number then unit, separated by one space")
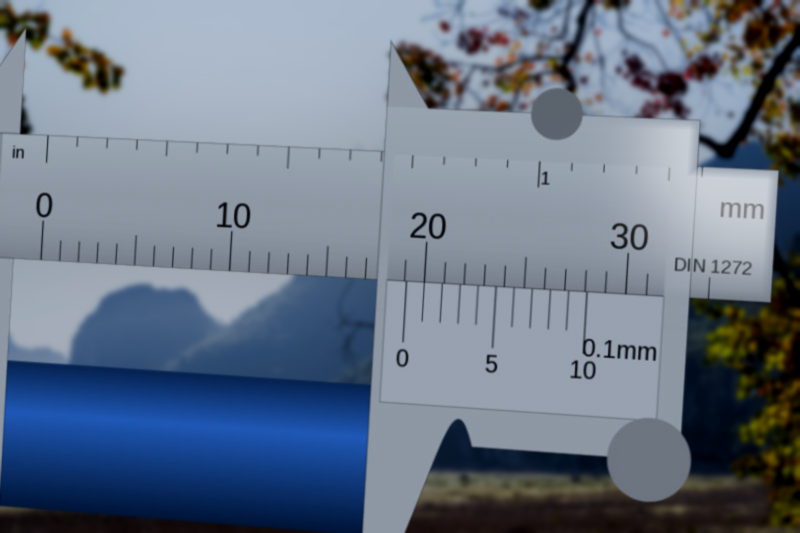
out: 19.1 mm
